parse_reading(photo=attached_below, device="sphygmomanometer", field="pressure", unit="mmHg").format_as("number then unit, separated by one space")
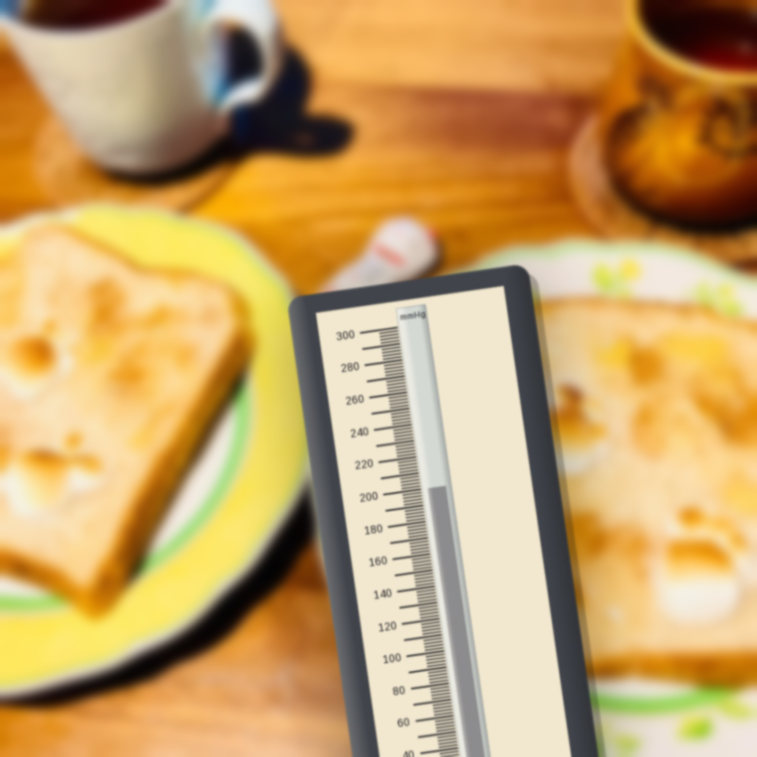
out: 200 mmHg
